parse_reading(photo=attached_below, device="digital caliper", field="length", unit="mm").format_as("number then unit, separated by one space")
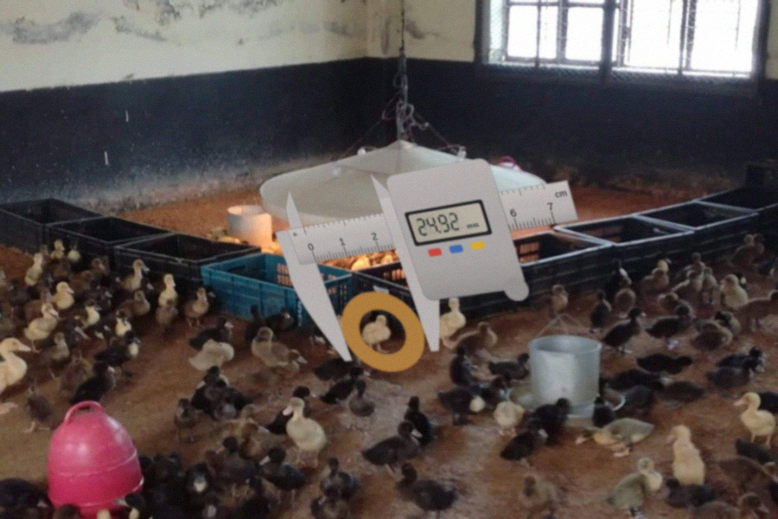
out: 24.92 mm
